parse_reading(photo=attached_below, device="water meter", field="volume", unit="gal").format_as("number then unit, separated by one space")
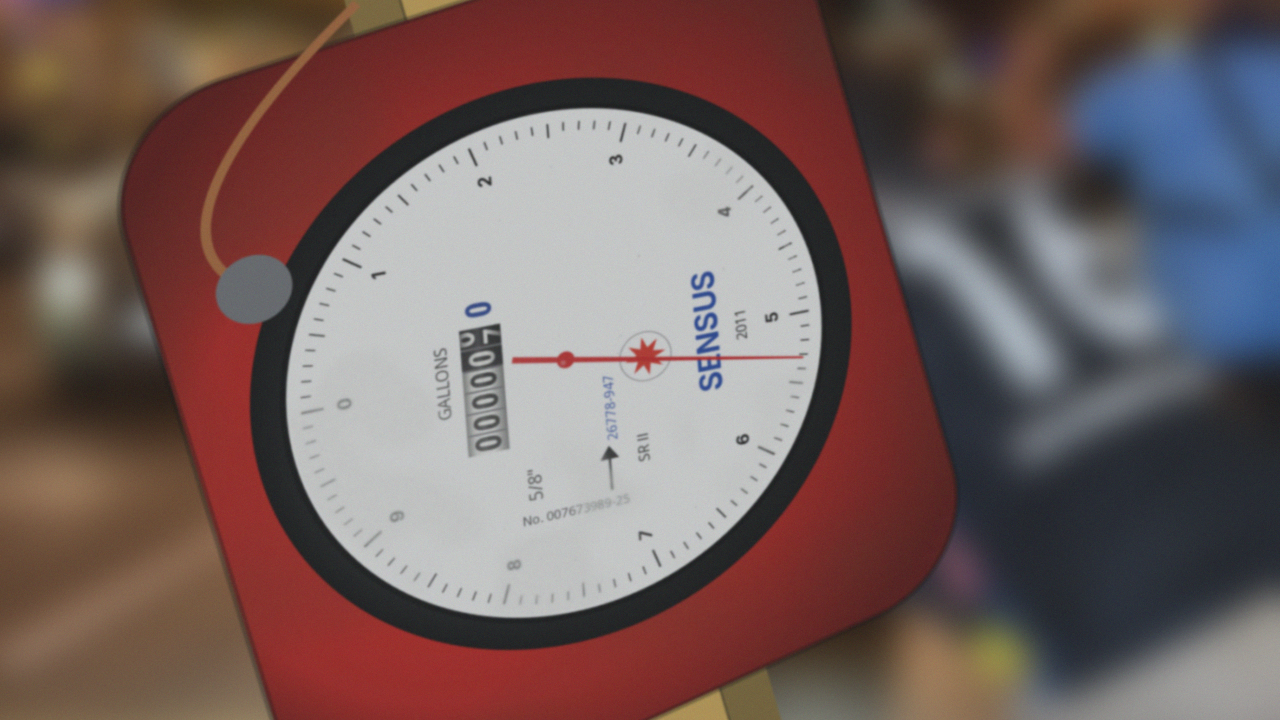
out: 65.3 gal
